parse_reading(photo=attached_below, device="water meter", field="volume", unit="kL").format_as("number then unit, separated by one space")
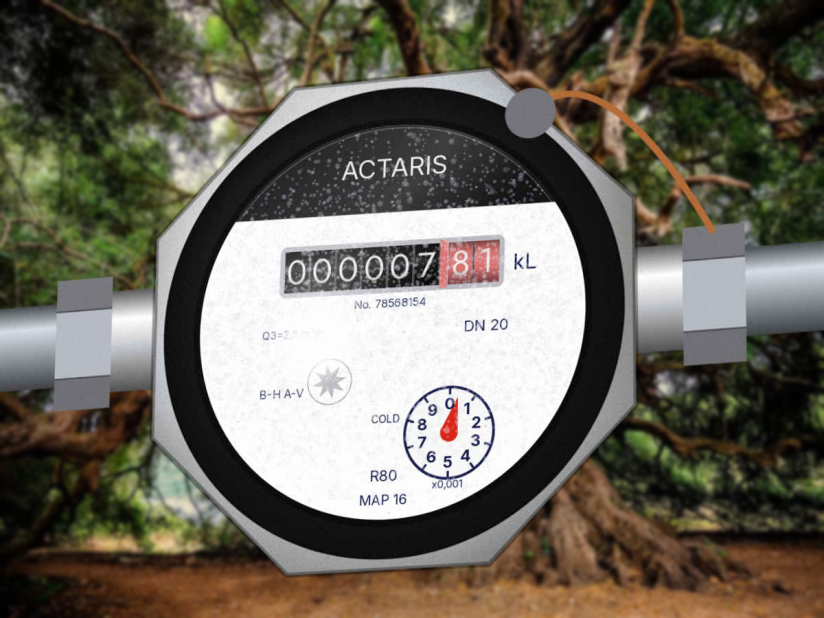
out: 7.810 kL
